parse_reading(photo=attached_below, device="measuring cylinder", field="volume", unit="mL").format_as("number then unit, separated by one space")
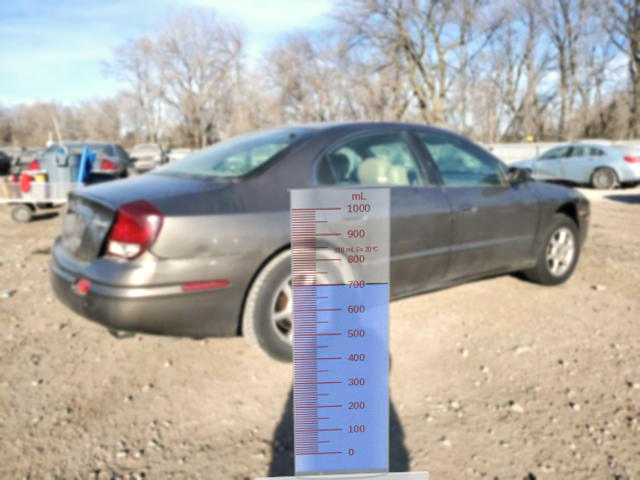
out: 700 mL
